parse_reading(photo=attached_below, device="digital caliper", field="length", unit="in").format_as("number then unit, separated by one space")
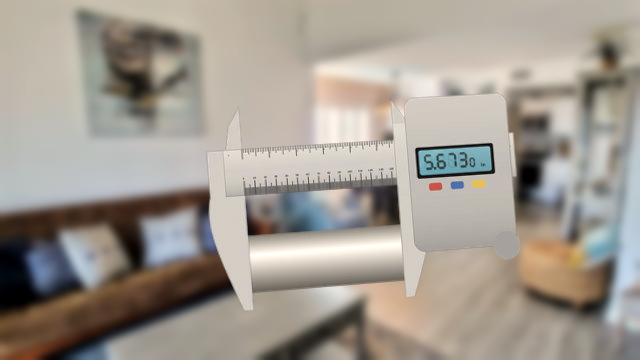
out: 5.6730 in
